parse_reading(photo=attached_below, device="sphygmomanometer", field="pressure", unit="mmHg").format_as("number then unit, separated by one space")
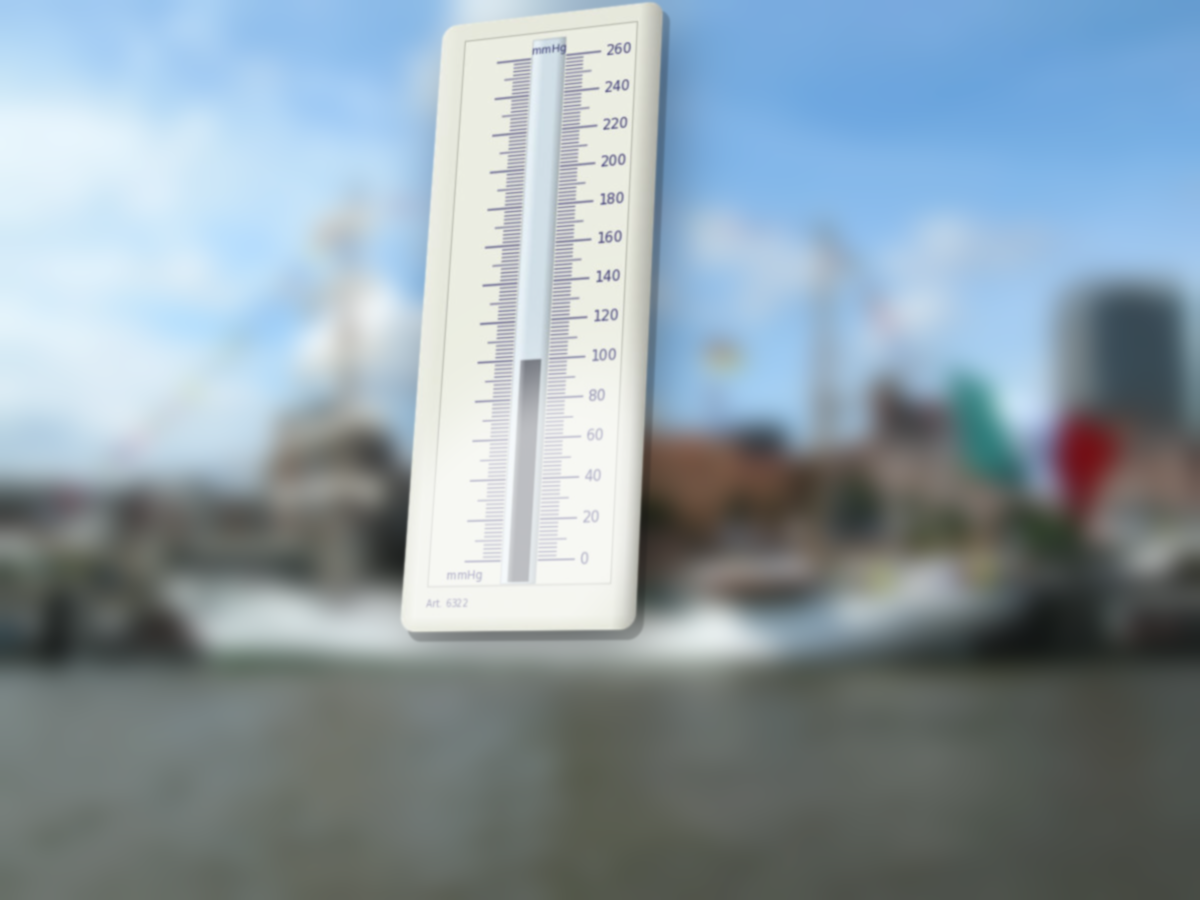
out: 100 mmHg
